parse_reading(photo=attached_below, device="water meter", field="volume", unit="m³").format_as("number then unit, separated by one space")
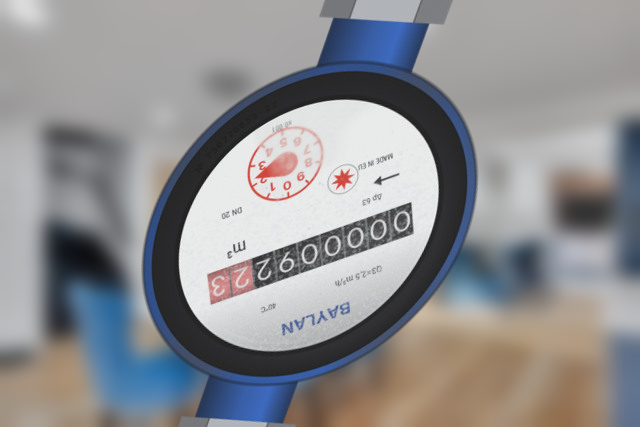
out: 92.232 m³
